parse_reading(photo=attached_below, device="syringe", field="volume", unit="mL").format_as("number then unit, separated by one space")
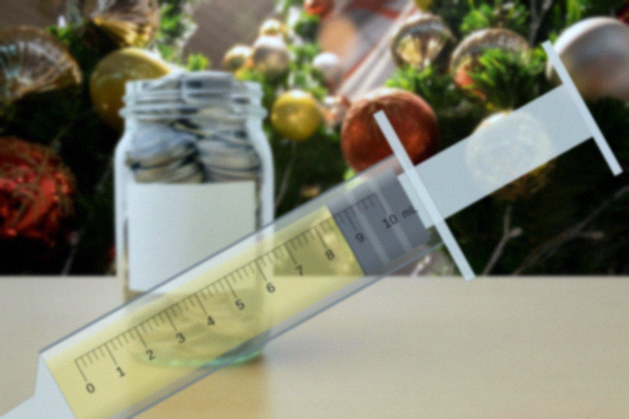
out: 8.6 mL
